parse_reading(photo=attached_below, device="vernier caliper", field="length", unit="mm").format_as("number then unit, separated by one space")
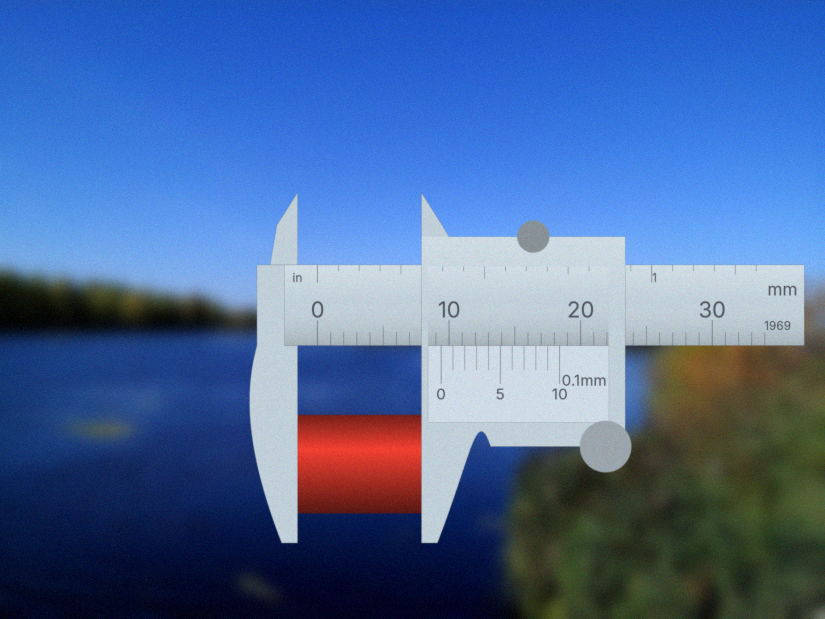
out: 9.4 mm
